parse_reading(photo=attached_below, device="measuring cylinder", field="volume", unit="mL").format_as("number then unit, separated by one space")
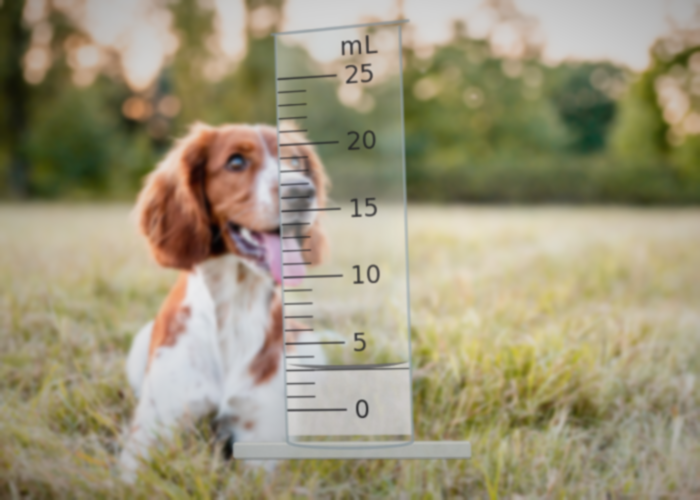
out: 3 mL
